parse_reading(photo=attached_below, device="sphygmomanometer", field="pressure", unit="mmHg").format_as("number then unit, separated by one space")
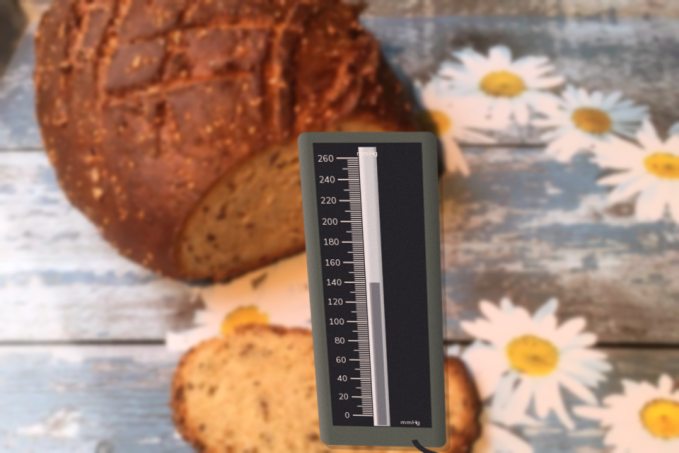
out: 140 mmHg
